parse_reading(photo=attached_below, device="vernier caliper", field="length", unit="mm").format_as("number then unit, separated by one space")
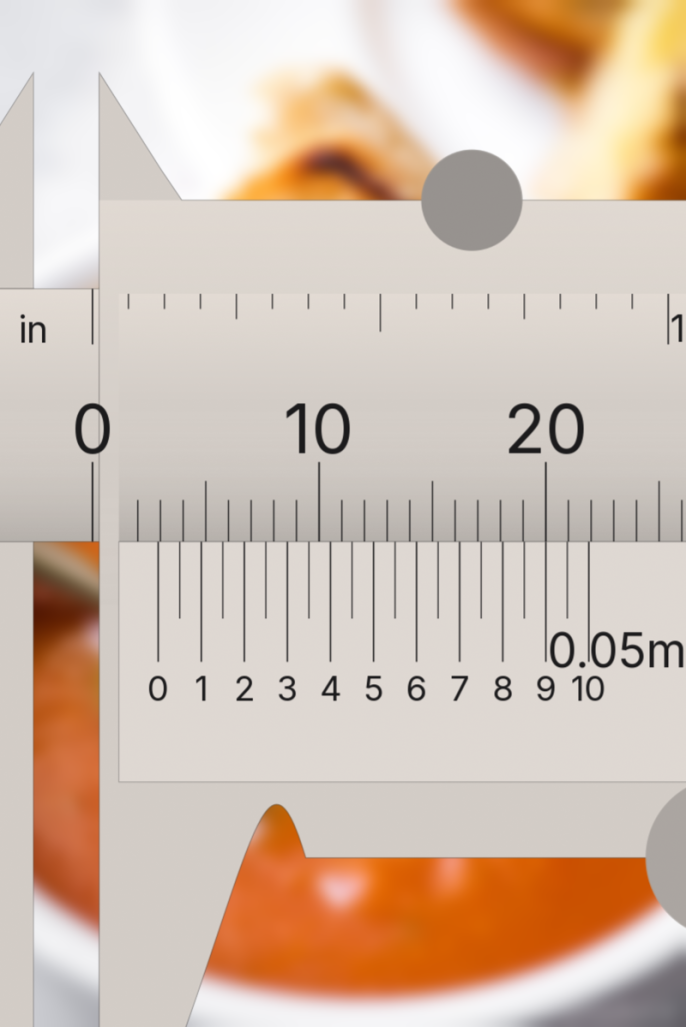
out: 2.90 mm
